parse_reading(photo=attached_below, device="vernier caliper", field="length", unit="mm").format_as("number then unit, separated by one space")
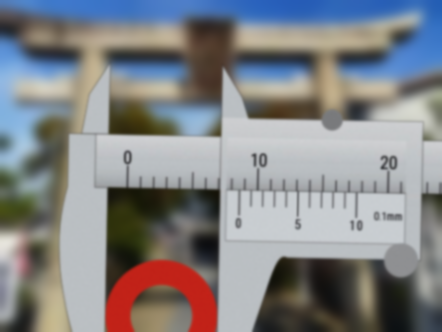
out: 8.6 mm
